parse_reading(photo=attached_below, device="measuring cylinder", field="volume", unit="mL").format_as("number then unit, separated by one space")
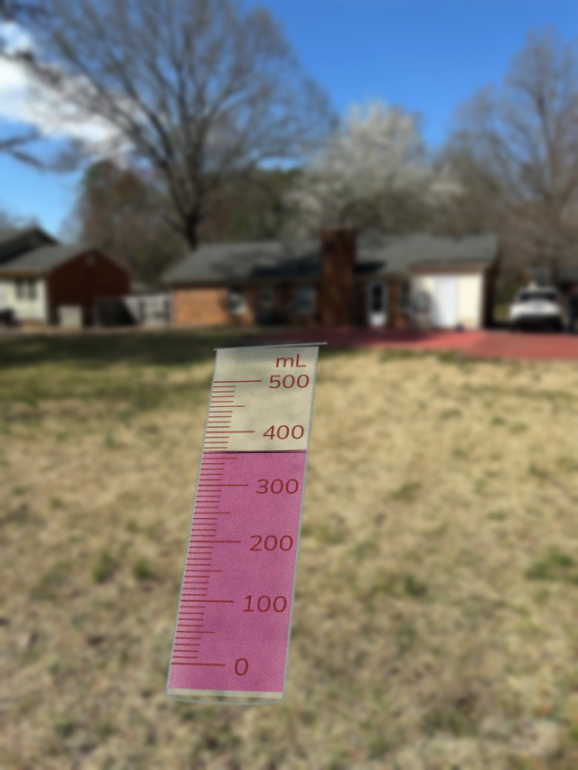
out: 360 mL
